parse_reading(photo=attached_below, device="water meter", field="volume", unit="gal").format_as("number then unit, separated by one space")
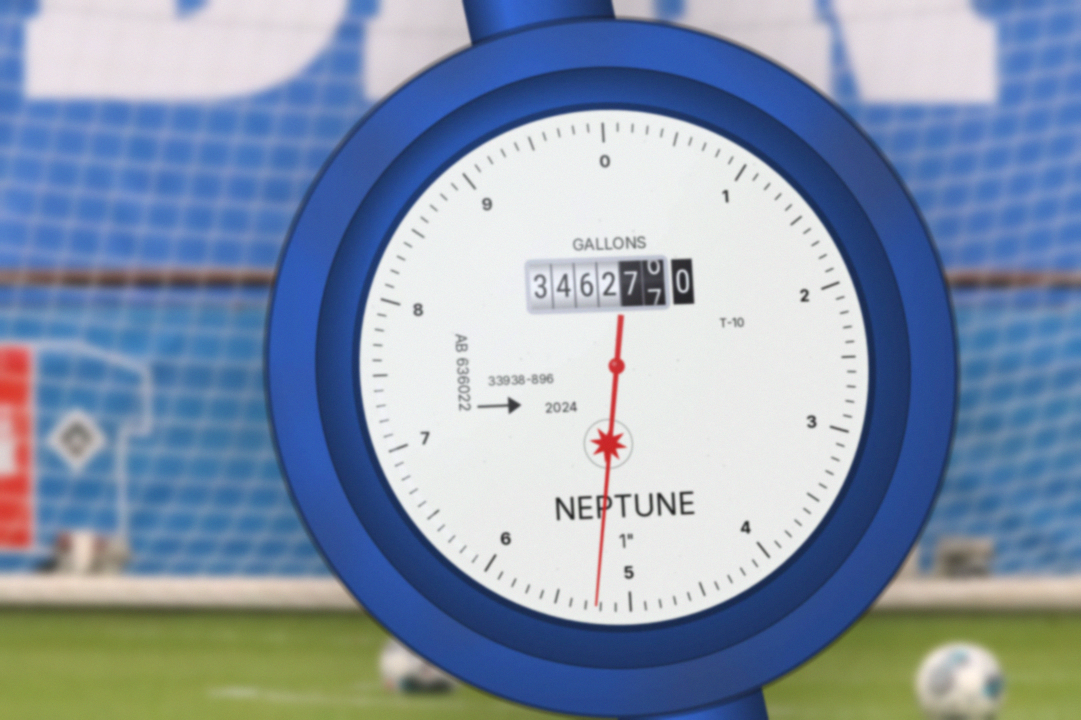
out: 3462765.2 gal
